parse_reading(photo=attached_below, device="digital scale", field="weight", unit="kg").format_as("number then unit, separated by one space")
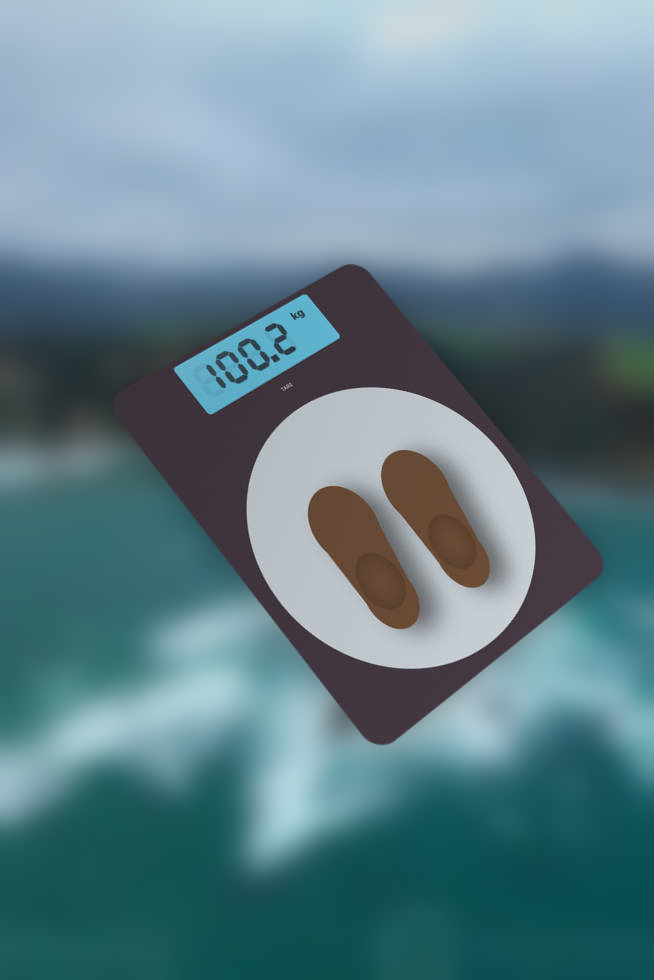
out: 100.2 kg
